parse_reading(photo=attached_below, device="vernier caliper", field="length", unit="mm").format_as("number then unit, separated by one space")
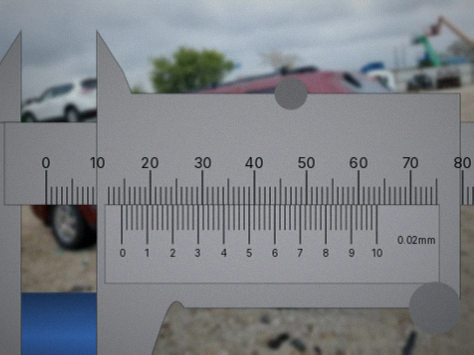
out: 14.5 mm
